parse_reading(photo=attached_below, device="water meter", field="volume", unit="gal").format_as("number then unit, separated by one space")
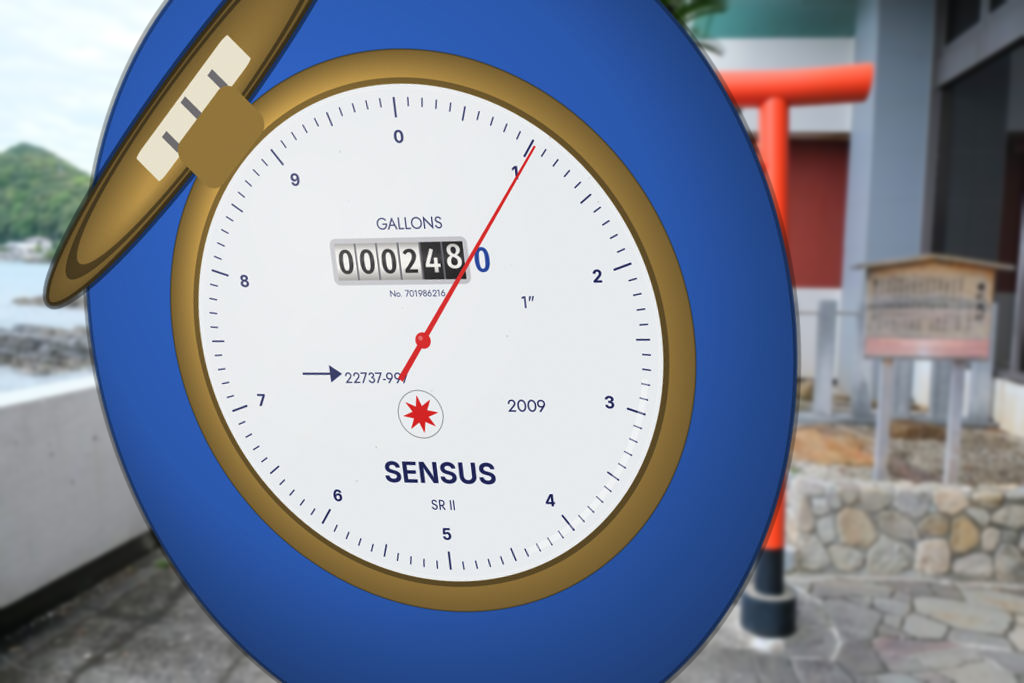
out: 2481.0 gal
